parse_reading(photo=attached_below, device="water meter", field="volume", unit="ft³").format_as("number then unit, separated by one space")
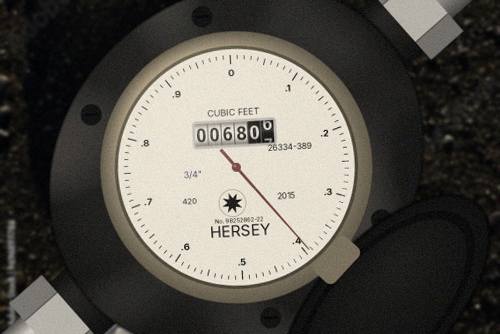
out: 6806.39 ft³
